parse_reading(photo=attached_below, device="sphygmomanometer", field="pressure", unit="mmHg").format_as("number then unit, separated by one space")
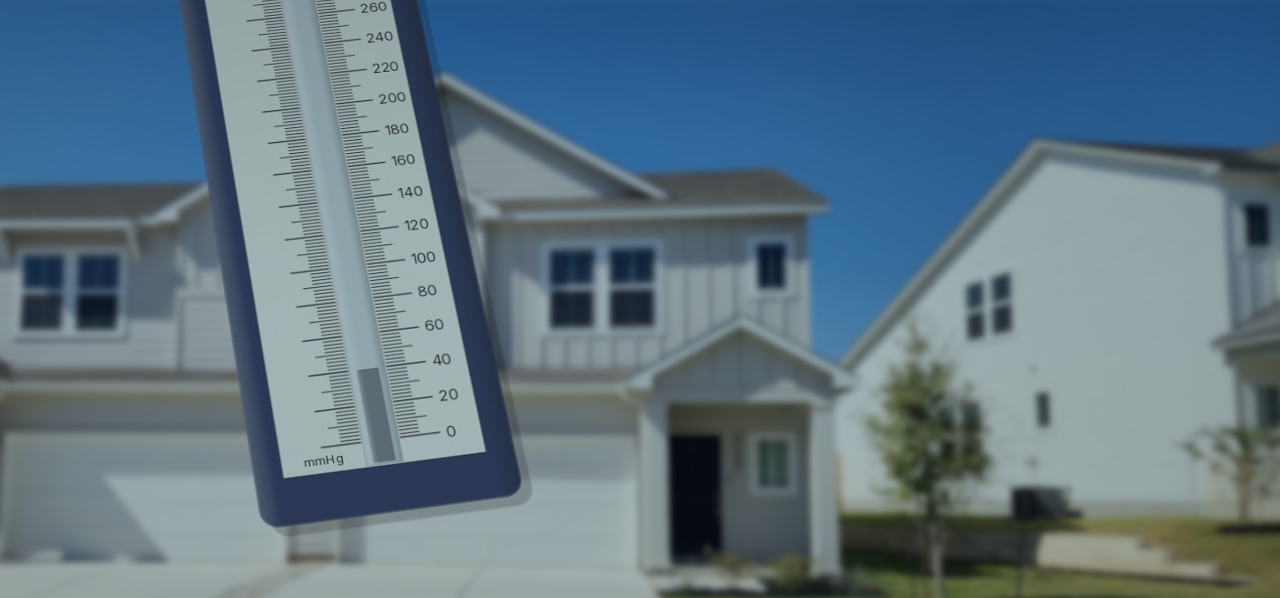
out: 40 mmHg
